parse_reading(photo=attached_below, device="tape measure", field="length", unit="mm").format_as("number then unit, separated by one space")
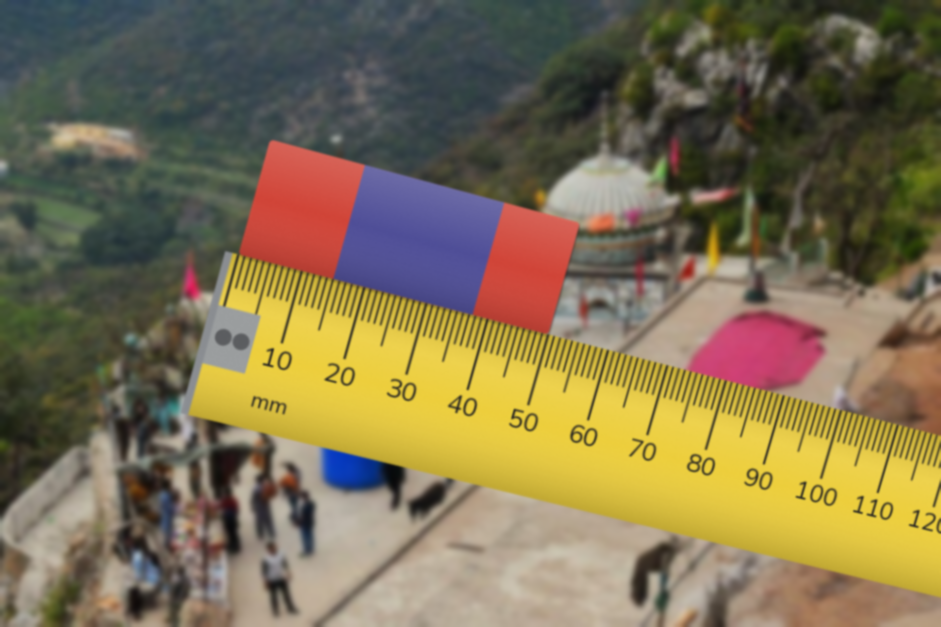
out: 50 mm
